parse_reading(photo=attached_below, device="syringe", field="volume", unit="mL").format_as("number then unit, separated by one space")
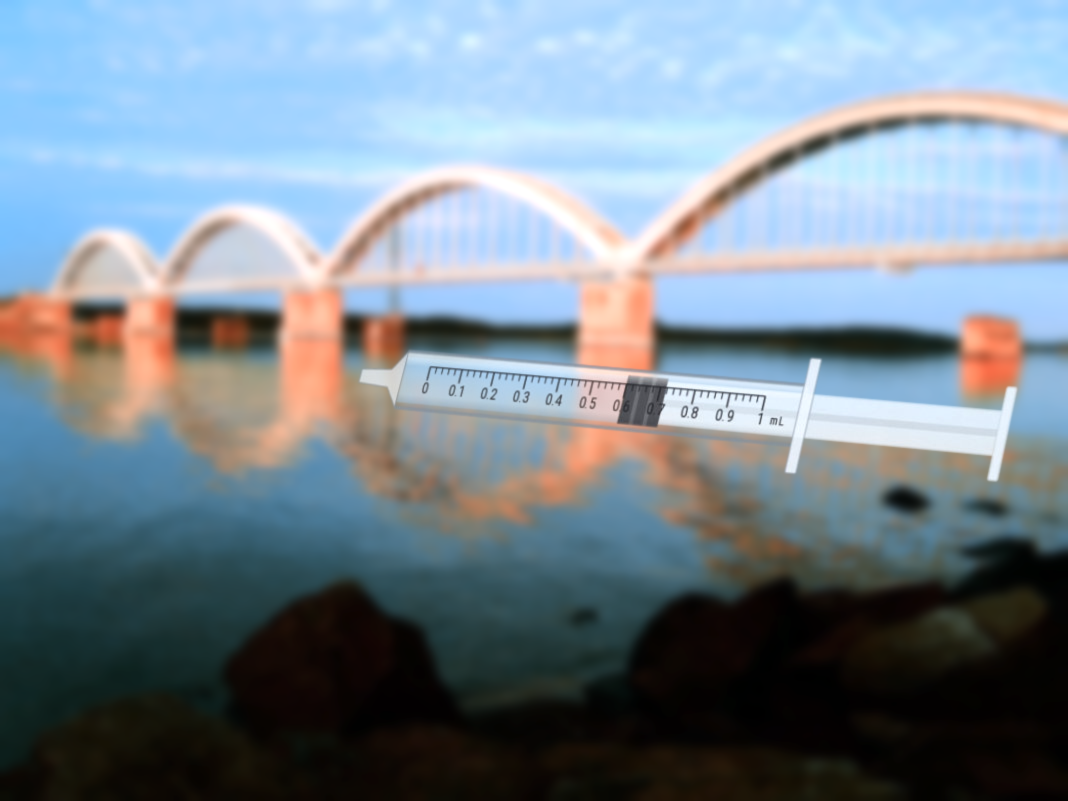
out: 0.6 mL
